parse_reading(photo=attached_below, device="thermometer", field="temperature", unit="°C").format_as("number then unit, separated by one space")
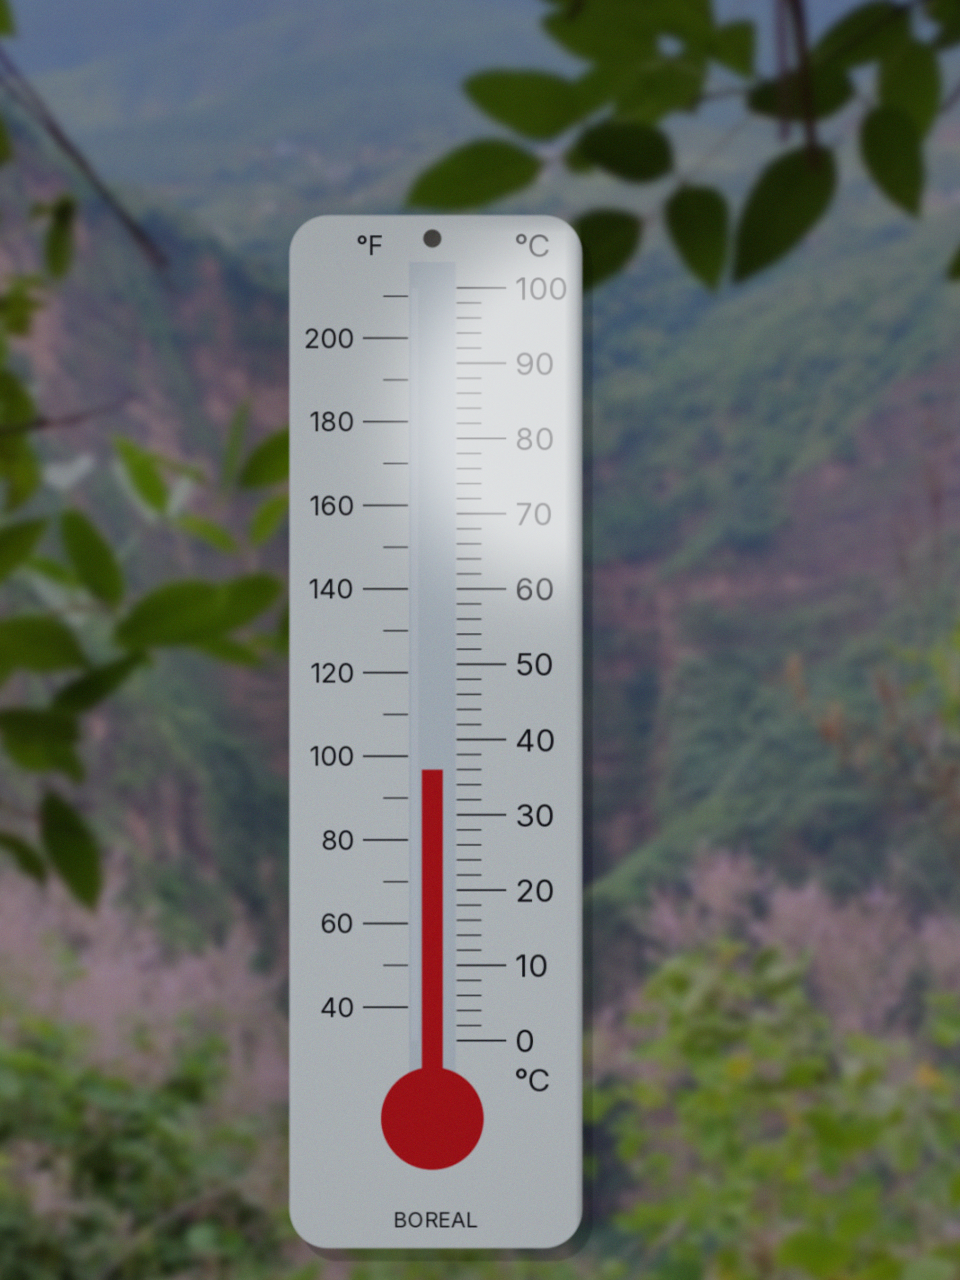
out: 36 °C
